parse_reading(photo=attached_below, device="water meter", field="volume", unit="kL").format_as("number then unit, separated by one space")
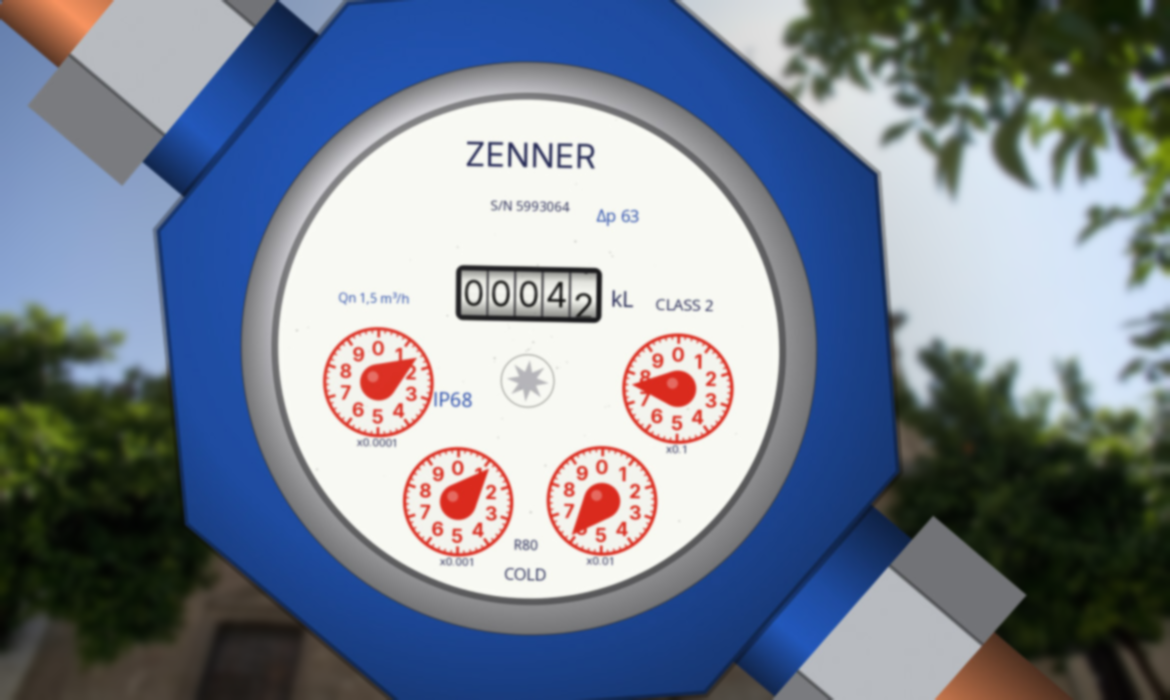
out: 41.7611 kL
